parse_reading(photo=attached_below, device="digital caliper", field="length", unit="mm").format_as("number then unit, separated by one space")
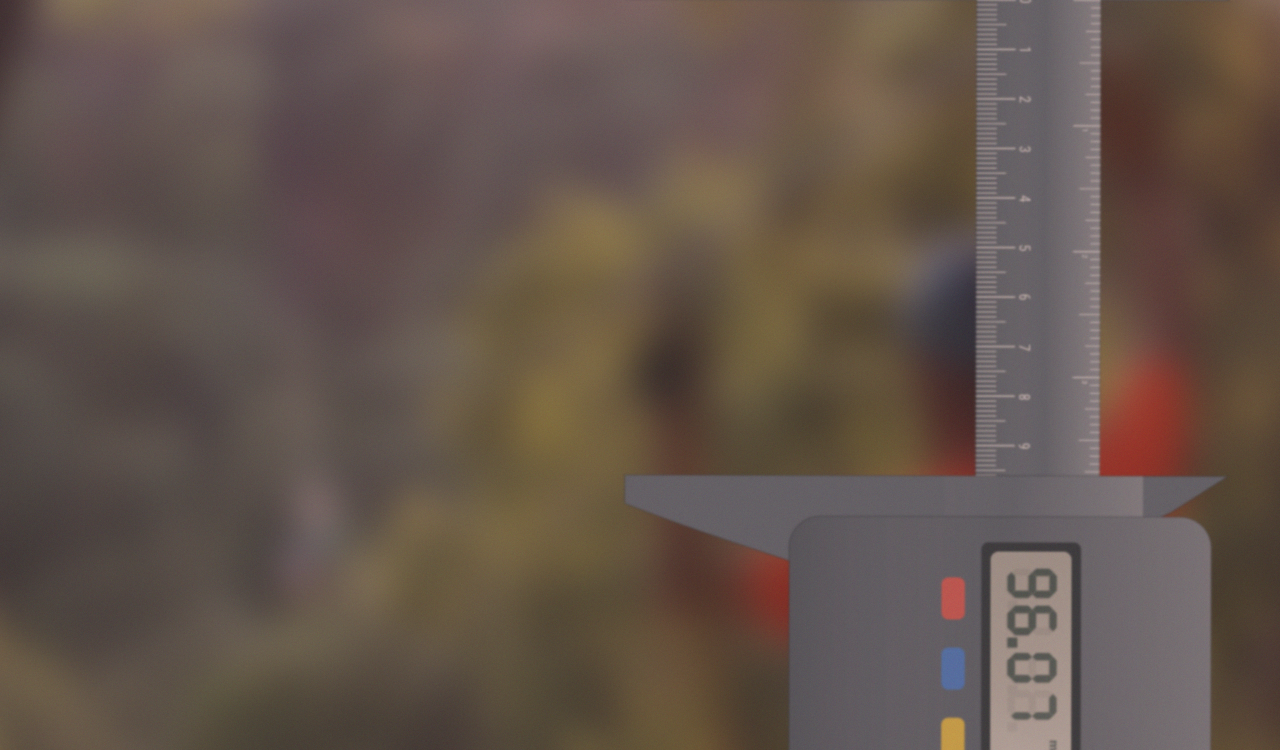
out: 96.07 mm
